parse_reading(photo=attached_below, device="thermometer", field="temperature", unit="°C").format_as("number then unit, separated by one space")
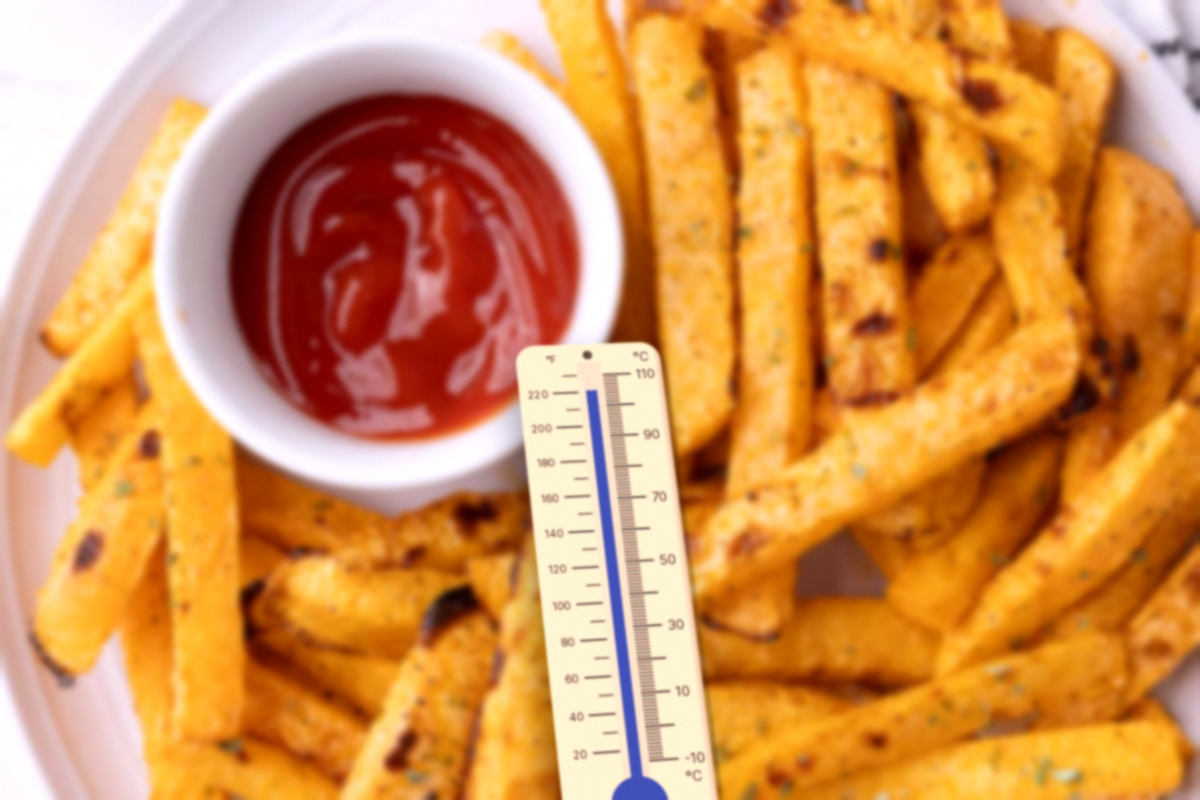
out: 105 °C
